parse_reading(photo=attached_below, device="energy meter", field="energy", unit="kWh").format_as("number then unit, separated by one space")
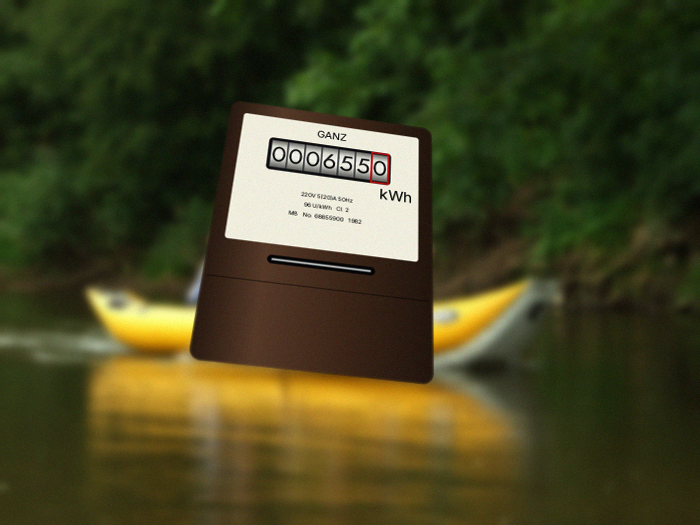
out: 655.0 kWh
